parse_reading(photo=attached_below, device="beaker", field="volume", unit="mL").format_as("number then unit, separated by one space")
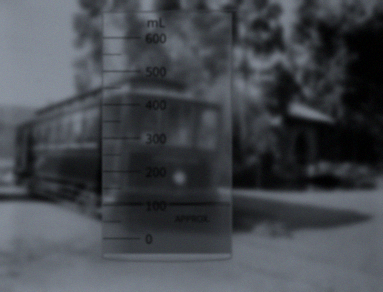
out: 100 mL
